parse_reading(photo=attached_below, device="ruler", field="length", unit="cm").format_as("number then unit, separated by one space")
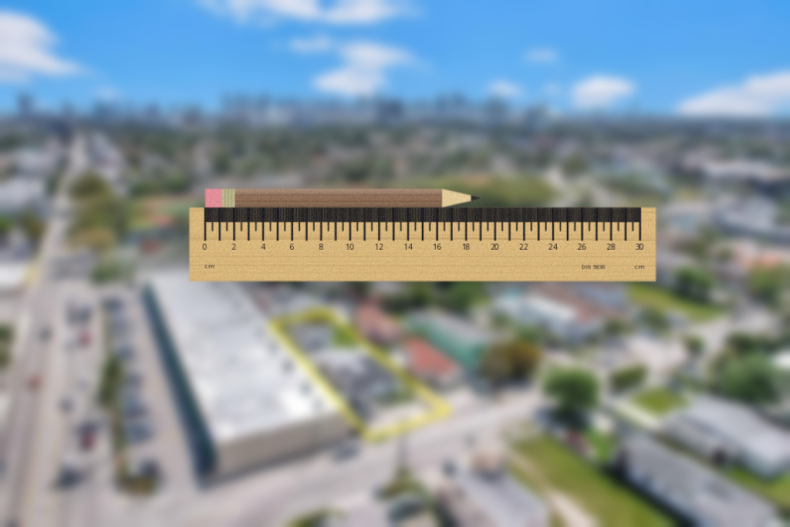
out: 19 cm
